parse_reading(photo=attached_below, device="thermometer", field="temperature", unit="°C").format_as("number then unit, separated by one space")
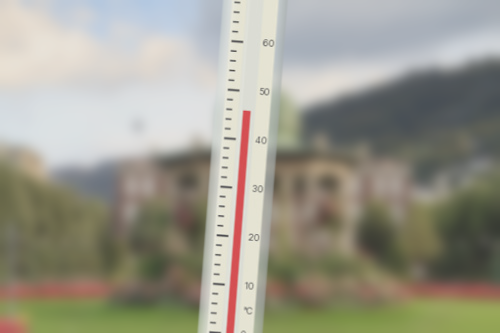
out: 46 °C
